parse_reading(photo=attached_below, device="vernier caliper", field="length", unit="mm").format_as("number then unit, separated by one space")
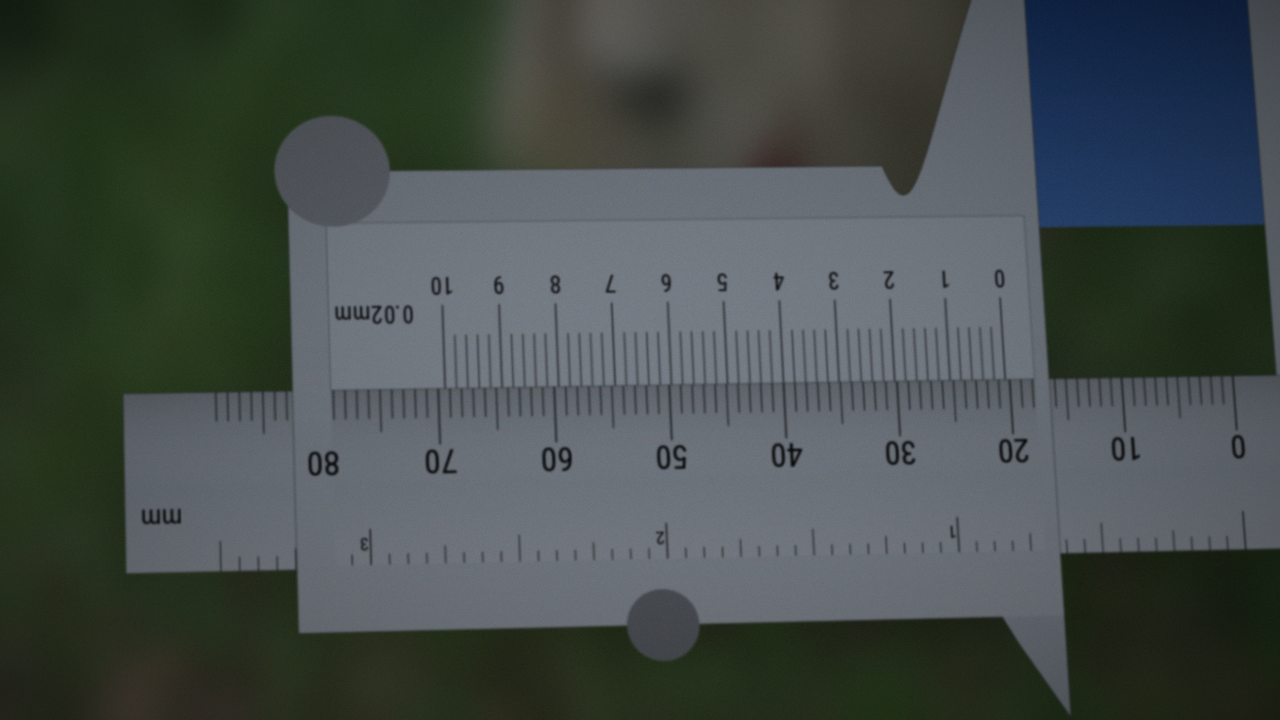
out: 20.4 mm
